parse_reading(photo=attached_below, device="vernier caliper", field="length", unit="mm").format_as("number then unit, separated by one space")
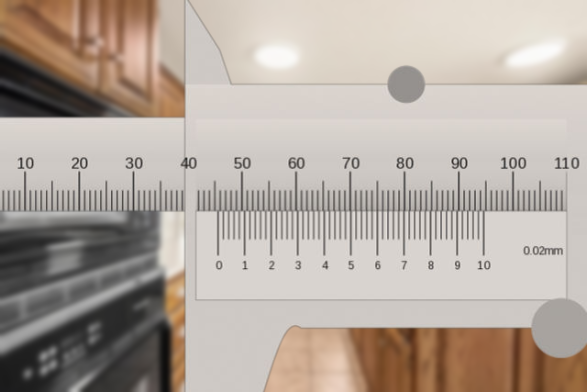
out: 45.6 mm
